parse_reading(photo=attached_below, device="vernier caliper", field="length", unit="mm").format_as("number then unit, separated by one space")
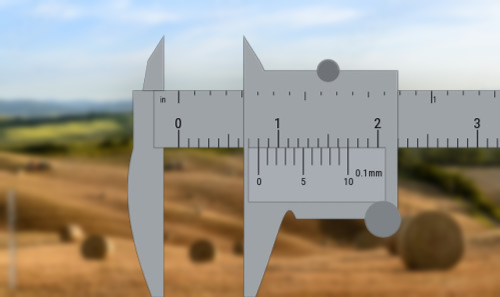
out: 8.0 mm
